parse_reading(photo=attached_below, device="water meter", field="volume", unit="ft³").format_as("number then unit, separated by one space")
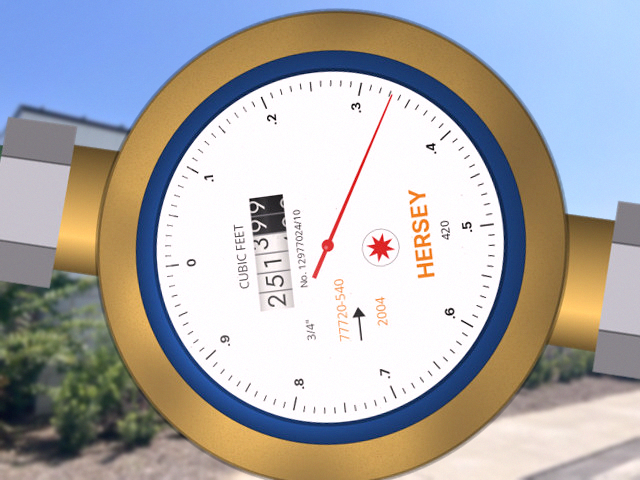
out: 251399.33 ft³
